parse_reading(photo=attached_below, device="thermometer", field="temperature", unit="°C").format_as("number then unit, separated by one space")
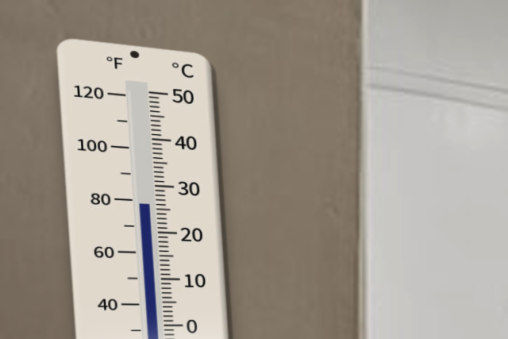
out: 26 °C
